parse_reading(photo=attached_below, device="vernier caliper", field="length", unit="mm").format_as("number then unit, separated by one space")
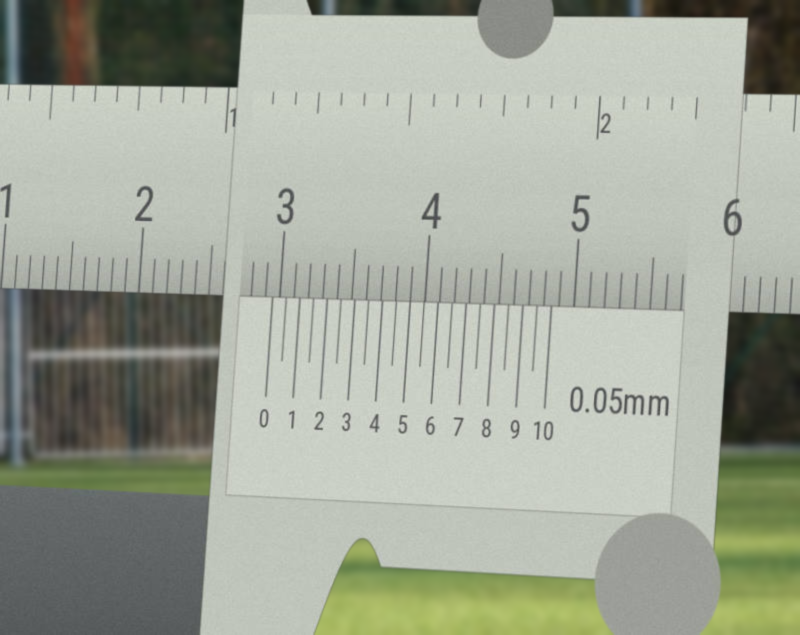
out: 29.5 mm
